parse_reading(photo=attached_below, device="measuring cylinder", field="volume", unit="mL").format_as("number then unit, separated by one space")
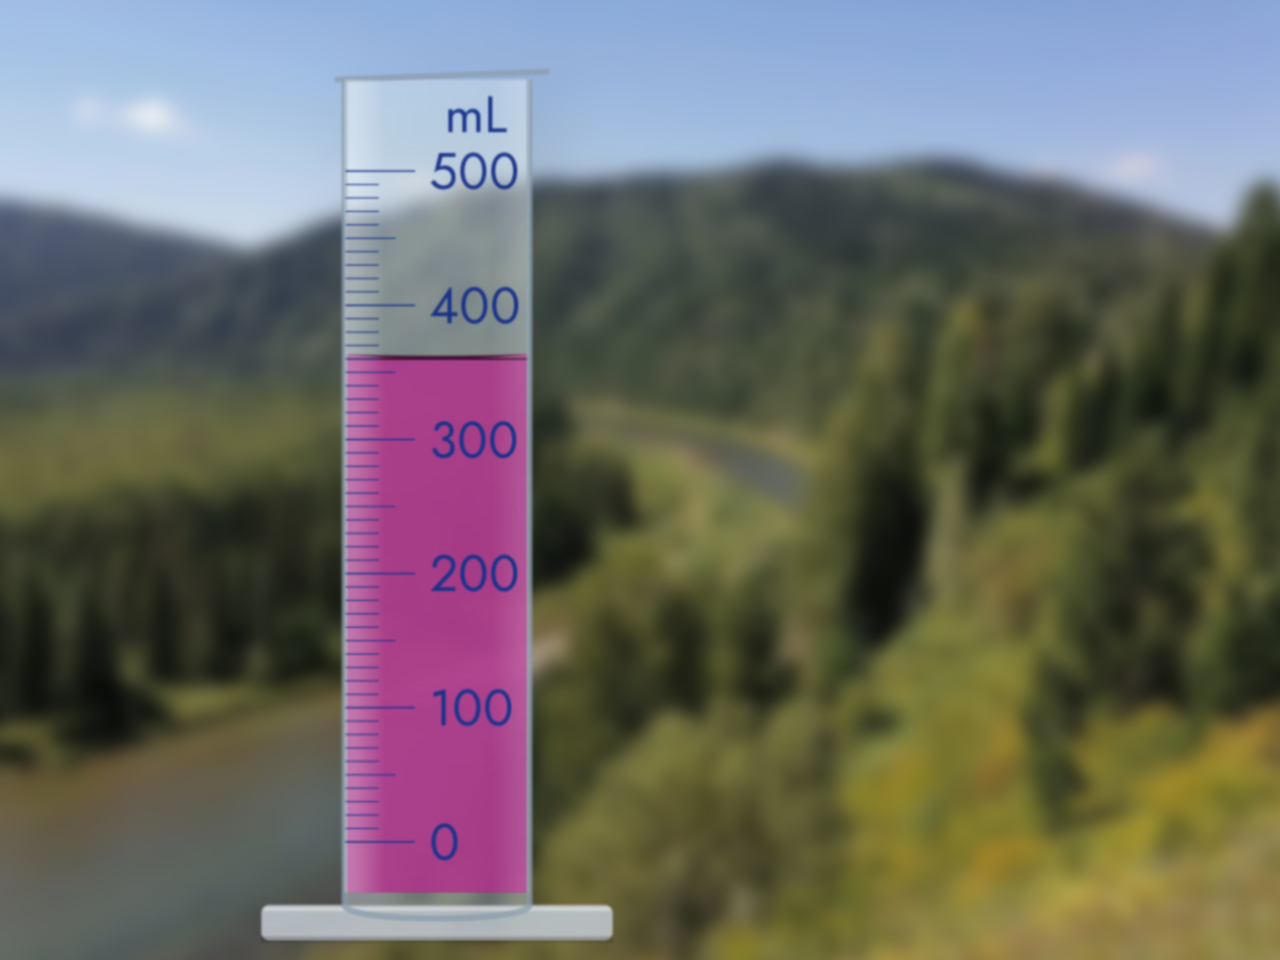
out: 360 mL
